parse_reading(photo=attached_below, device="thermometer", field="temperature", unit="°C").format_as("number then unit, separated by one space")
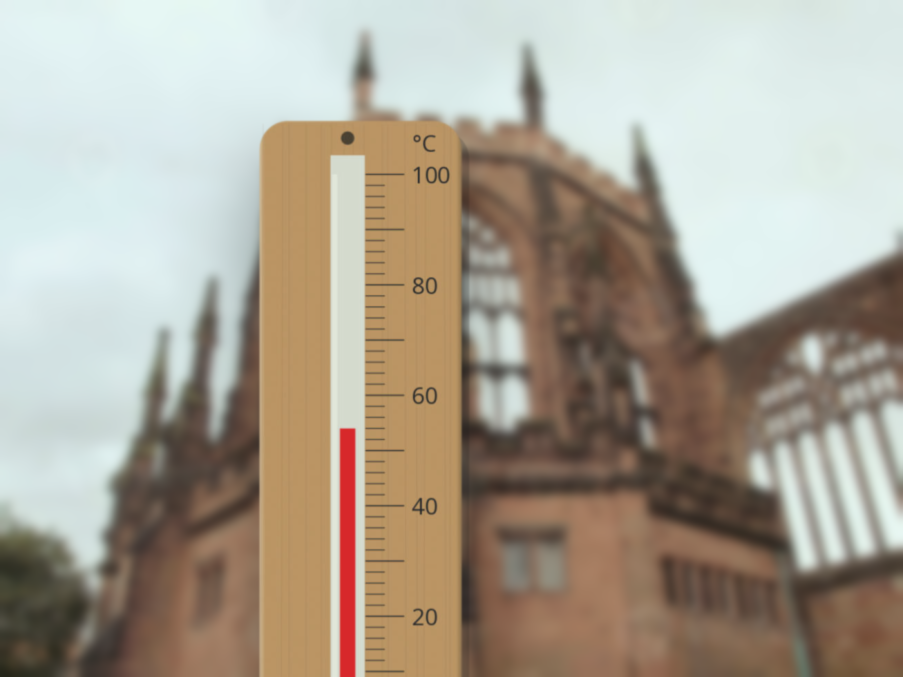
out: 54 °C
